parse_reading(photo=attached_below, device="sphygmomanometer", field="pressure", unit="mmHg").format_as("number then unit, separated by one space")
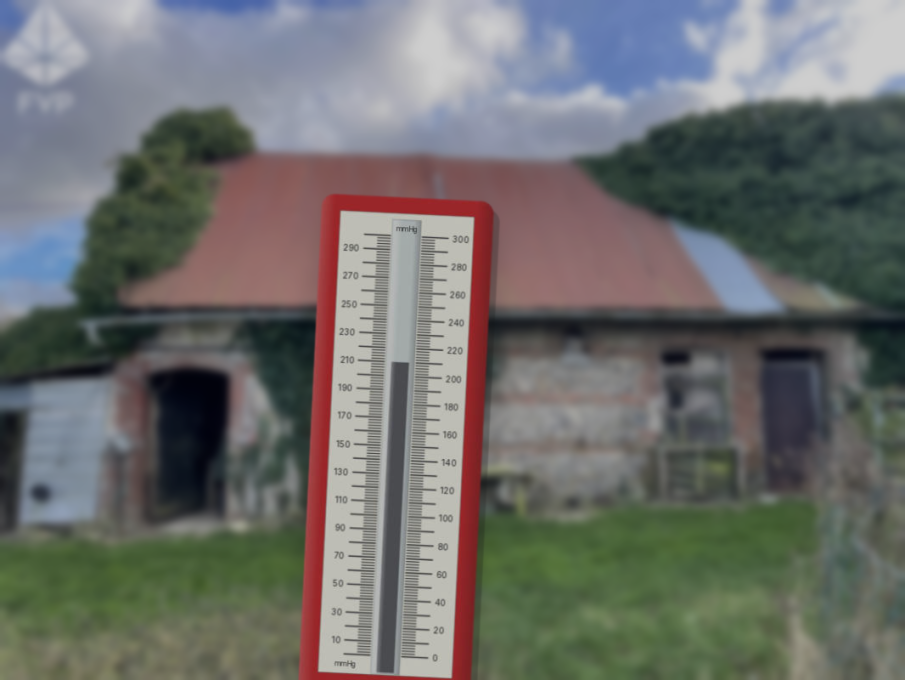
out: 210 mmHg
